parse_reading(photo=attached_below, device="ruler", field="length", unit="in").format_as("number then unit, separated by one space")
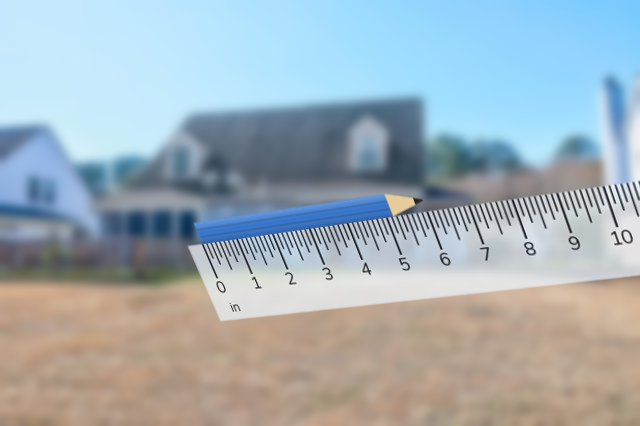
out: 6 in
